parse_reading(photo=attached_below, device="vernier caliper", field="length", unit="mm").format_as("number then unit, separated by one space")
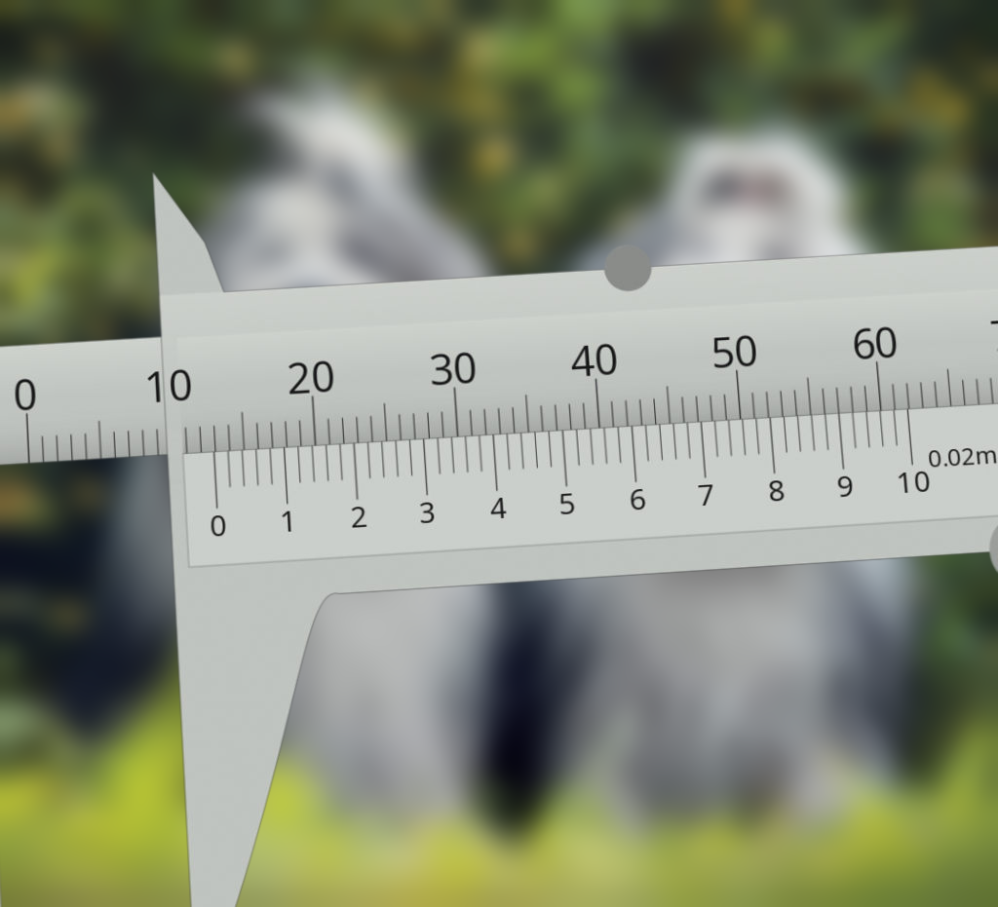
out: 12.9 mm
